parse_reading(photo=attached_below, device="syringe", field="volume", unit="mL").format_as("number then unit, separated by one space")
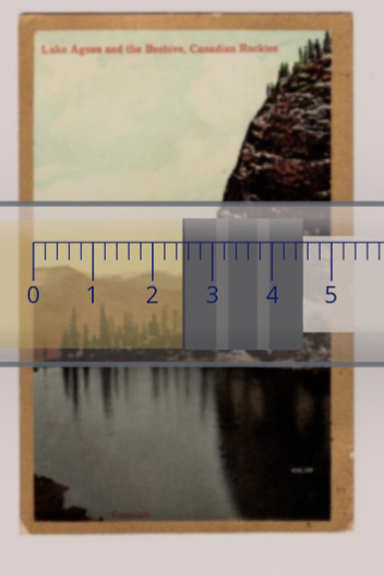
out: 2.5 mL
